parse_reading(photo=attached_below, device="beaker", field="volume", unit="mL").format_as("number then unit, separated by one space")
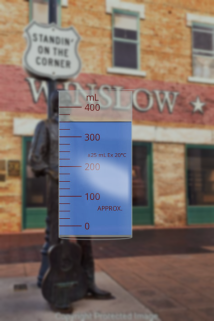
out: 350 mL
